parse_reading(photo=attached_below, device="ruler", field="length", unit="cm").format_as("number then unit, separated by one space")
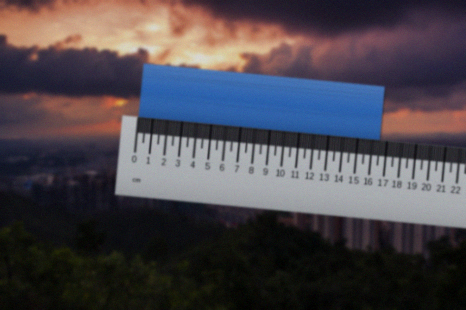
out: 16.5 cm
